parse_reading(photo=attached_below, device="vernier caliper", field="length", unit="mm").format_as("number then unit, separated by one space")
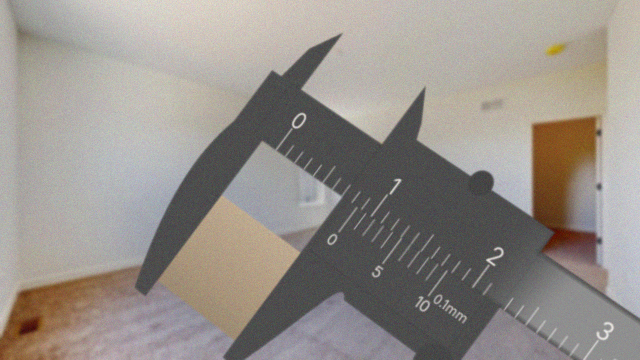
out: 8.6 mm
